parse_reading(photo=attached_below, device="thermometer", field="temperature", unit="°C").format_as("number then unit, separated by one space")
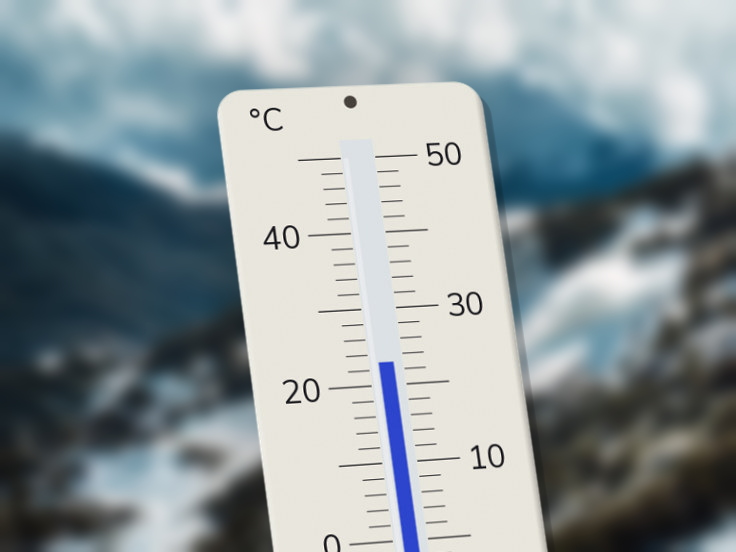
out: 23 °C
